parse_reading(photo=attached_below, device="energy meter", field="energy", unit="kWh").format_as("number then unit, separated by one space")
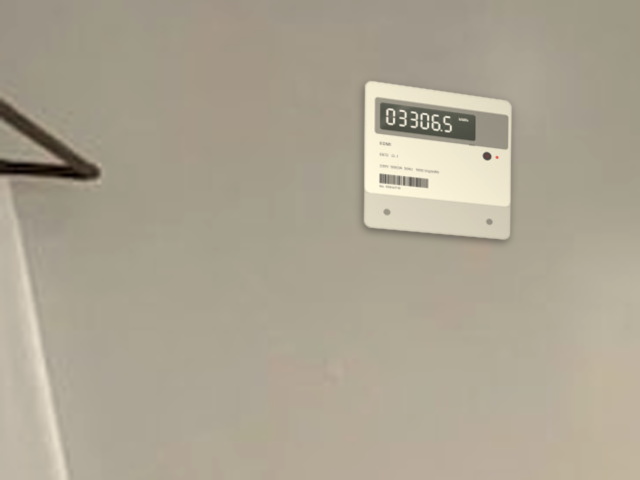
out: 3306.5 kWh
